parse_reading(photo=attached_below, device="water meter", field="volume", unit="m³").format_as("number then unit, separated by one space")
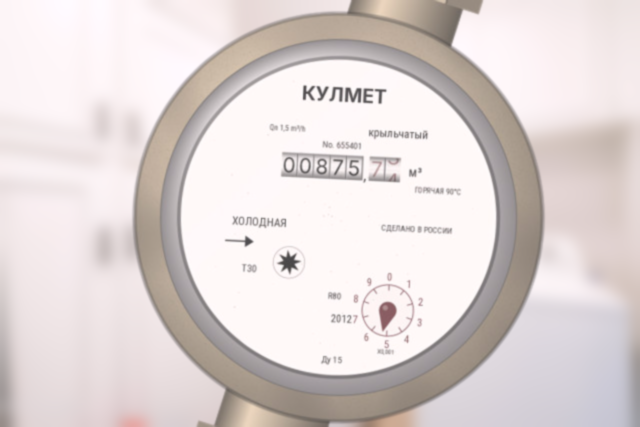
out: 875.735 m³
